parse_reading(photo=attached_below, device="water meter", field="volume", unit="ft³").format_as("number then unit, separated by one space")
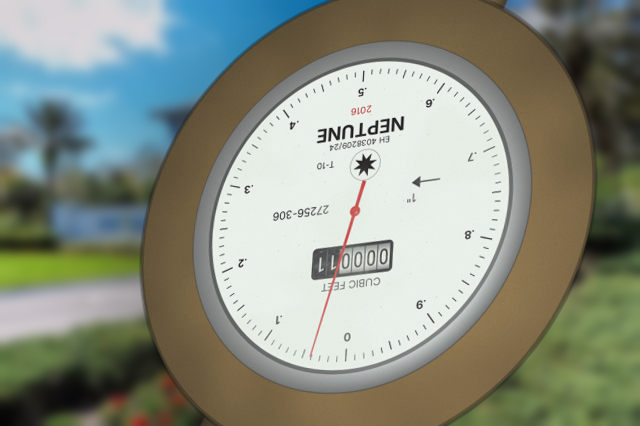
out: 11.04 ft³
